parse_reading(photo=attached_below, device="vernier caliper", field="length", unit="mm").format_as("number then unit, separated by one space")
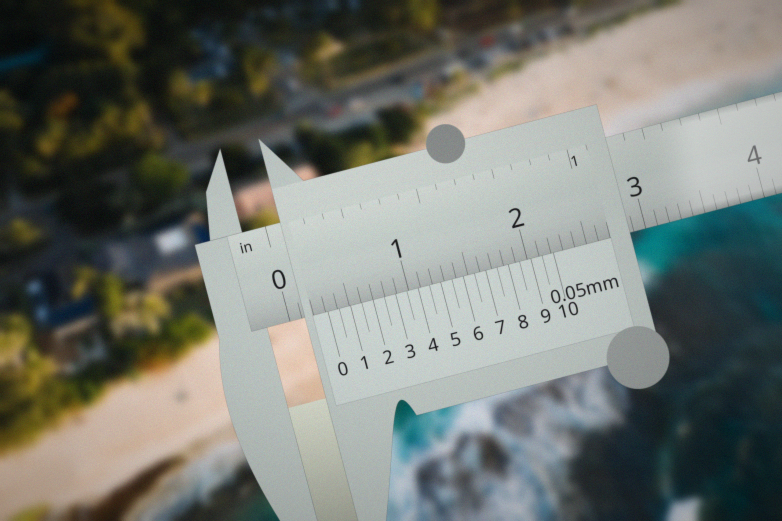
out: 3.2 mm
